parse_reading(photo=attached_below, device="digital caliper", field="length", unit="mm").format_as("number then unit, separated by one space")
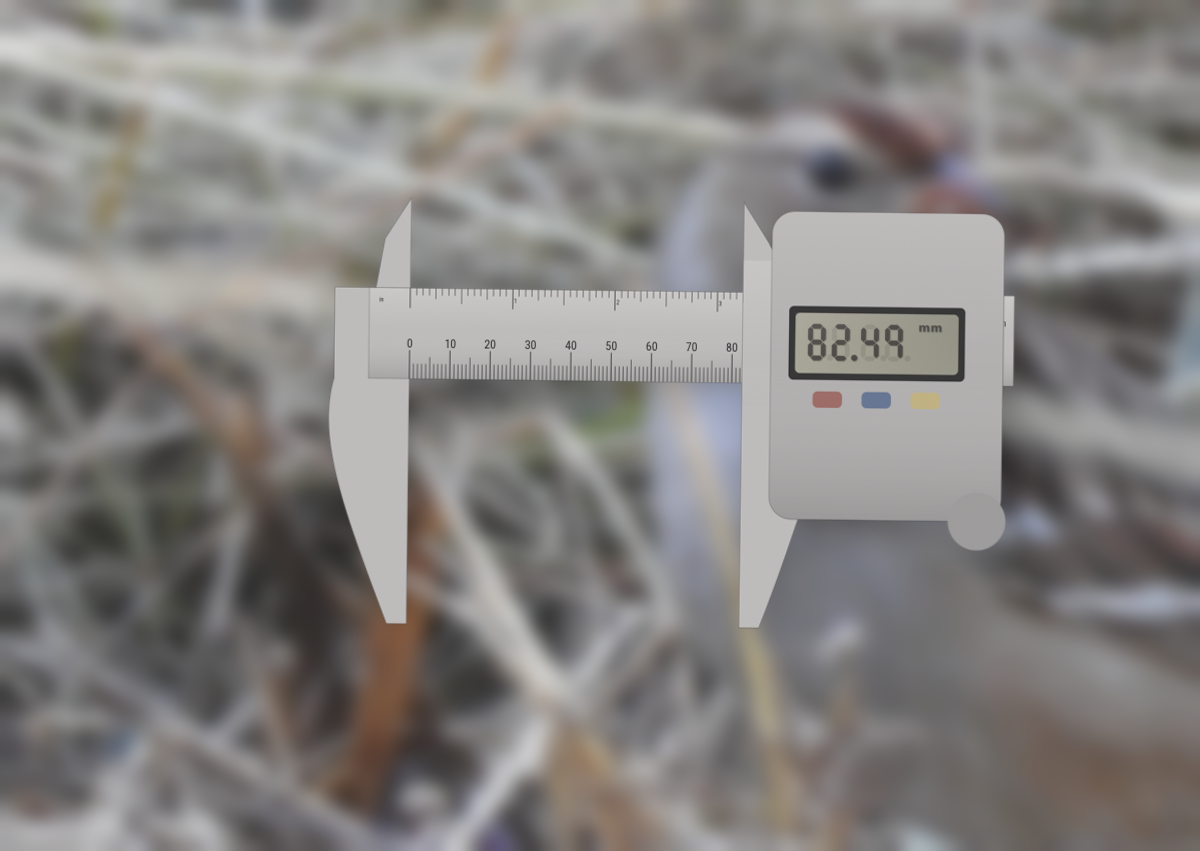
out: 82.49 mm
